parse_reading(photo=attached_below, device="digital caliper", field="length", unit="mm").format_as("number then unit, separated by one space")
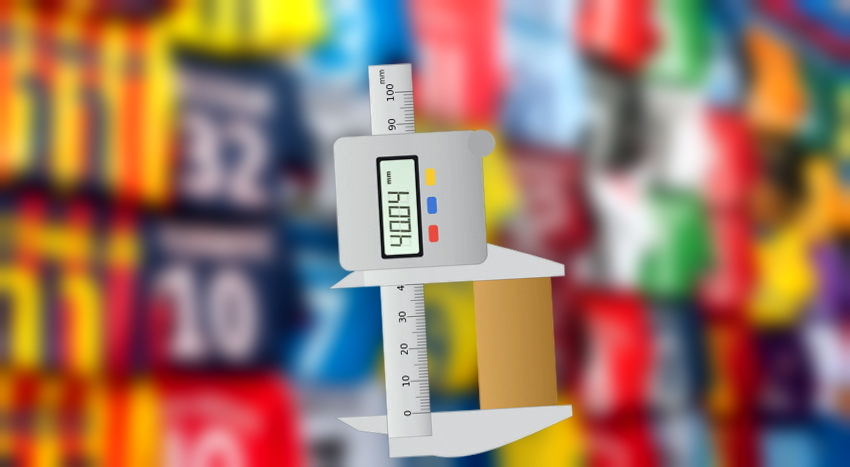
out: 40.04 mm
